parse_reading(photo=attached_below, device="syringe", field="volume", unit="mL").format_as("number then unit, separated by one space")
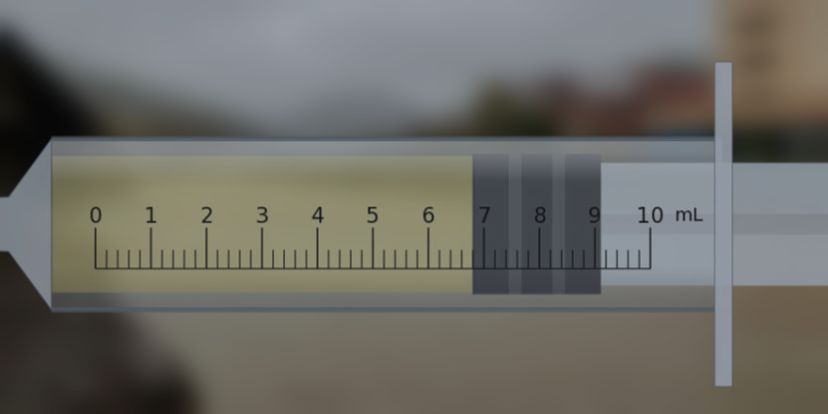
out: 6.8 mL
